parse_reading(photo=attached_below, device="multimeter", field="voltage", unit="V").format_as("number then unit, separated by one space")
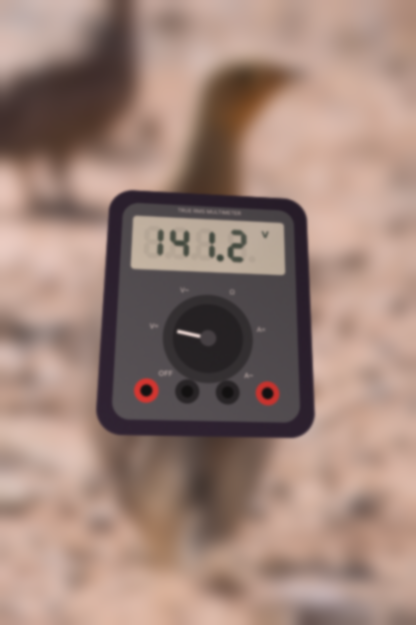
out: 141.2 V
